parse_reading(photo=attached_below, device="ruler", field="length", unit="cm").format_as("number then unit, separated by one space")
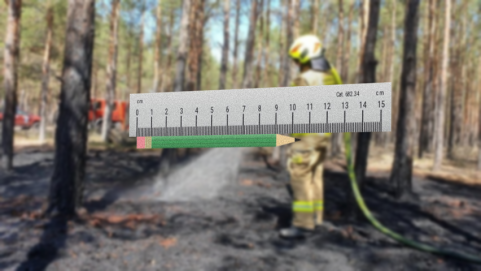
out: 10.5 cm
